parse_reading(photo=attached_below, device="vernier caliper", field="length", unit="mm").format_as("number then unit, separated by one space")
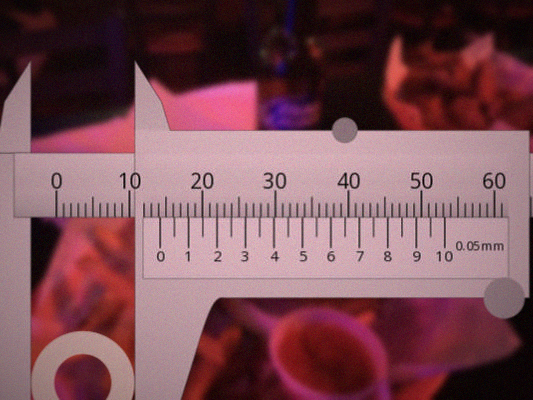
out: 14.2 mm
